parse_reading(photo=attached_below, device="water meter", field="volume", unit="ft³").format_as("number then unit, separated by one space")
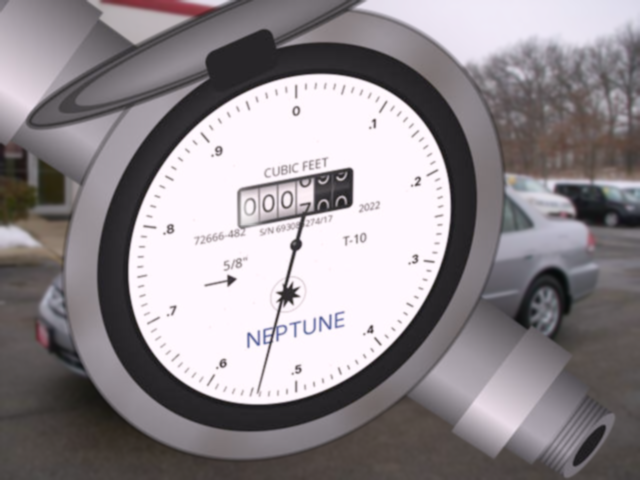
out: 699.54 ft³
